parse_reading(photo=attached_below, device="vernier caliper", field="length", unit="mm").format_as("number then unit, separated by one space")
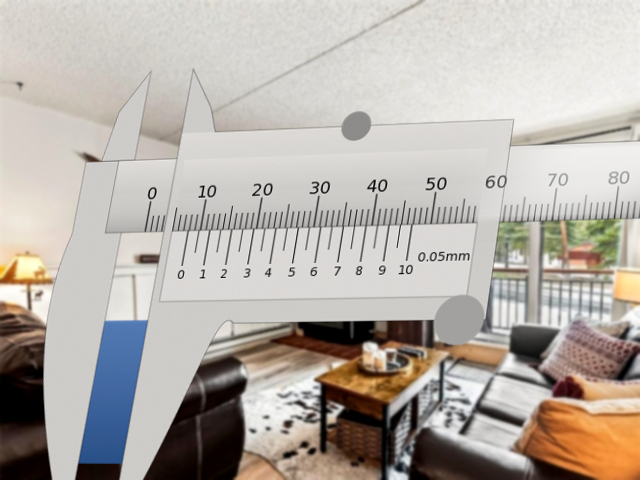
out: 7.8 mm
